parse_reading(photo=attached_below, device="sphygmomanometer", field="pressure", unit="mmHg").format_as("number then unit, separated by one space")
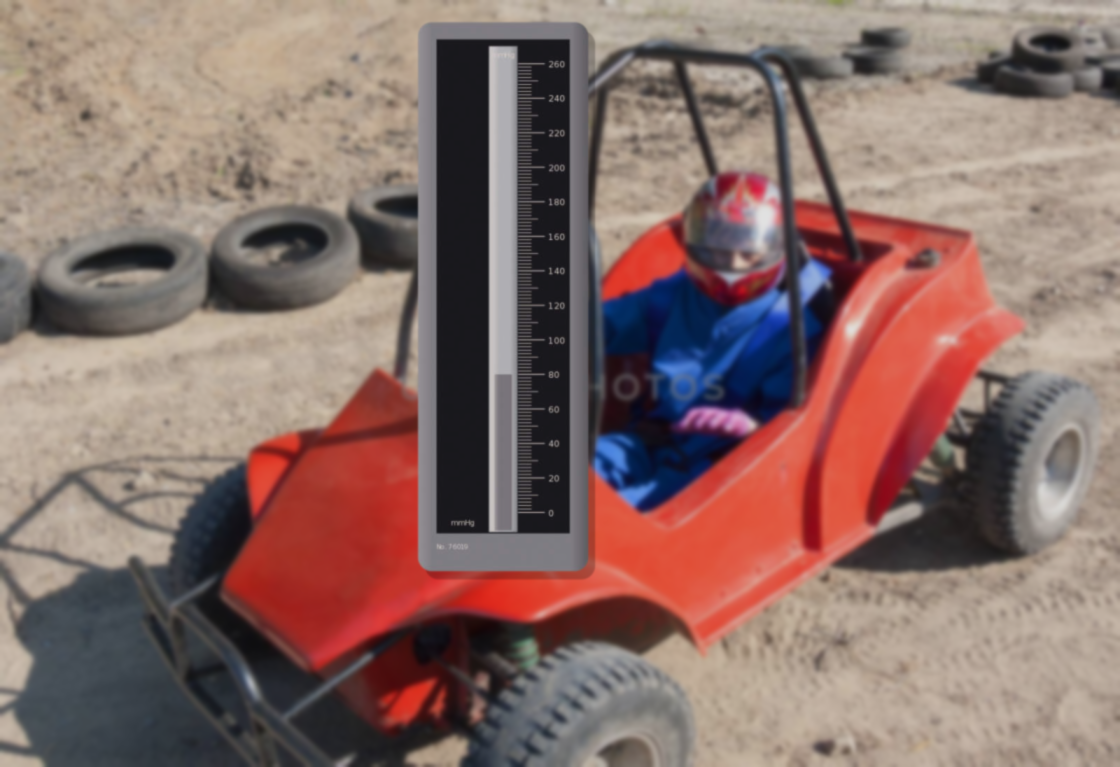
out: 80 mmHg
